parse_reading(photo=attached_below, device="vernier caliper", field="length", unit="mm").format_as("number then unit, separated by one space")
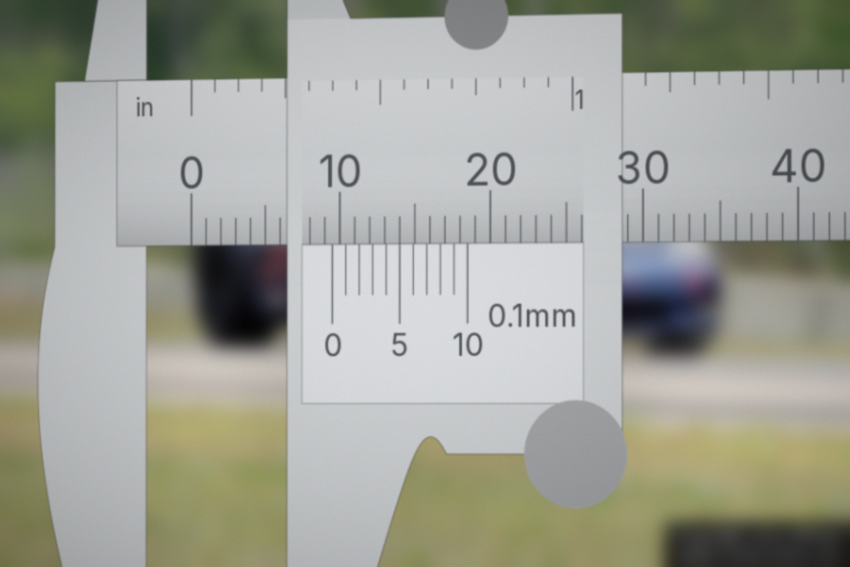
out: 9.5 mm
